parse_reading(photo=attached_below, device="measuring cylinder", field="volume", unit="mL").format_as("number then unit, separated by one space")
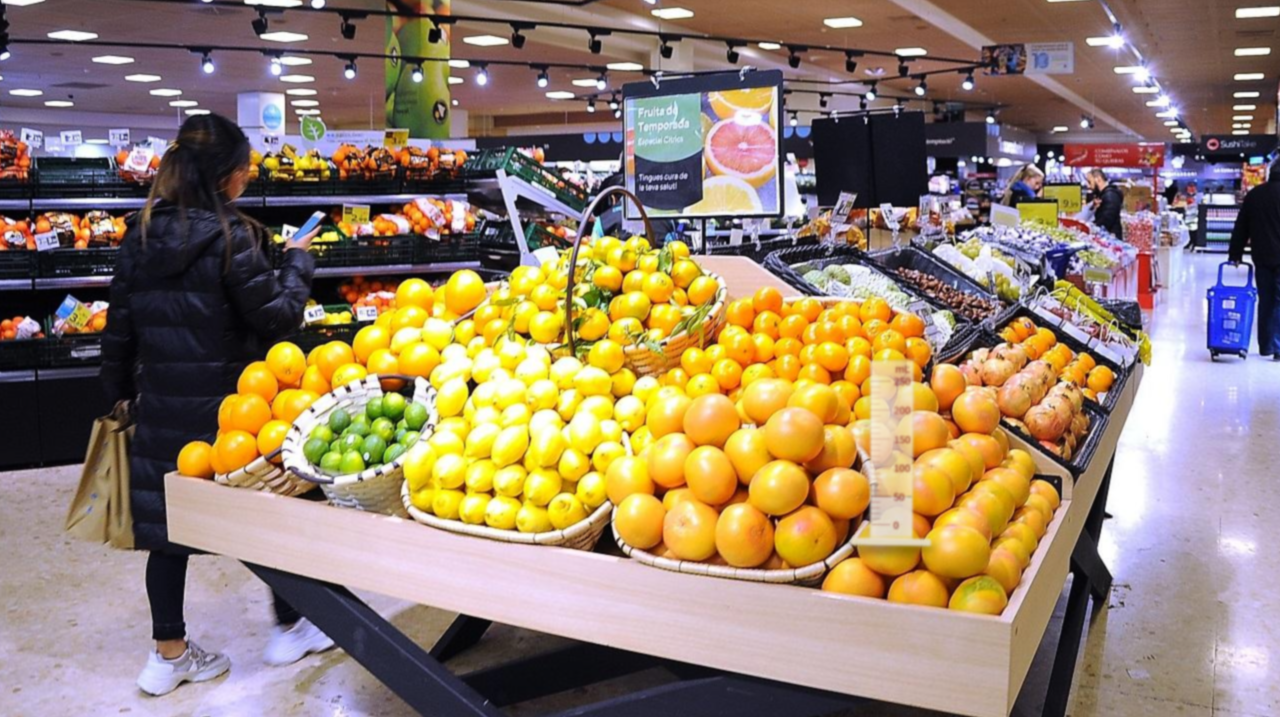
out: 50 mL
